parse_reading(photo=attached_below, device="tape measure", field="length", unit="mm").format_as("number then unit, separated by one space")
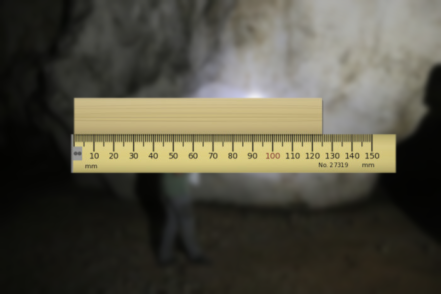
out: 125 mm
